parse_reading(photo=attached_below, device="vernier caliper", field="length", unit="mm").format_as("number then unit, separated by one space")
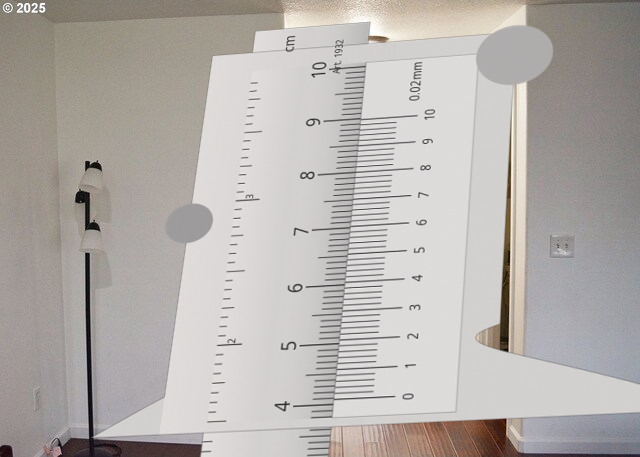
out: 40.8 mm
